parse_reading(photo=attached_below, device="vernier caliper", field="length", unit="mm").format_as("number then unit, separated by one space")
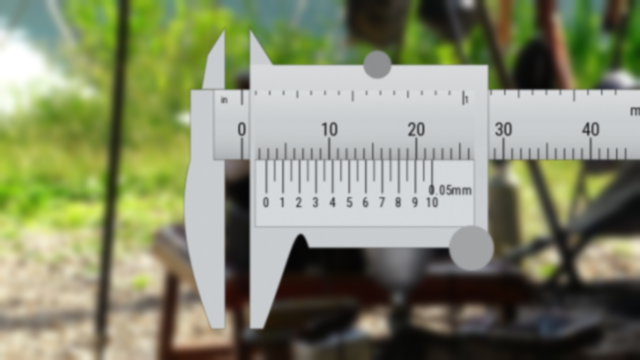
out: 2.8 mm
